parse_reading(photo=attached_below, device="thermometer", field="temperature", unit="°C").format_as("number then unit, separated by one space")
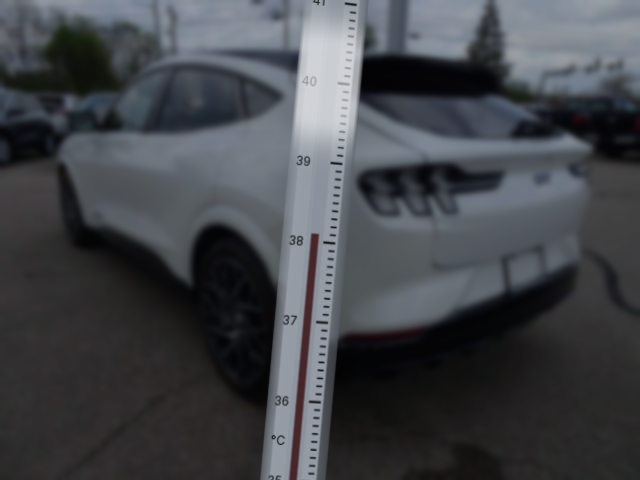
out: 38.1 °C
